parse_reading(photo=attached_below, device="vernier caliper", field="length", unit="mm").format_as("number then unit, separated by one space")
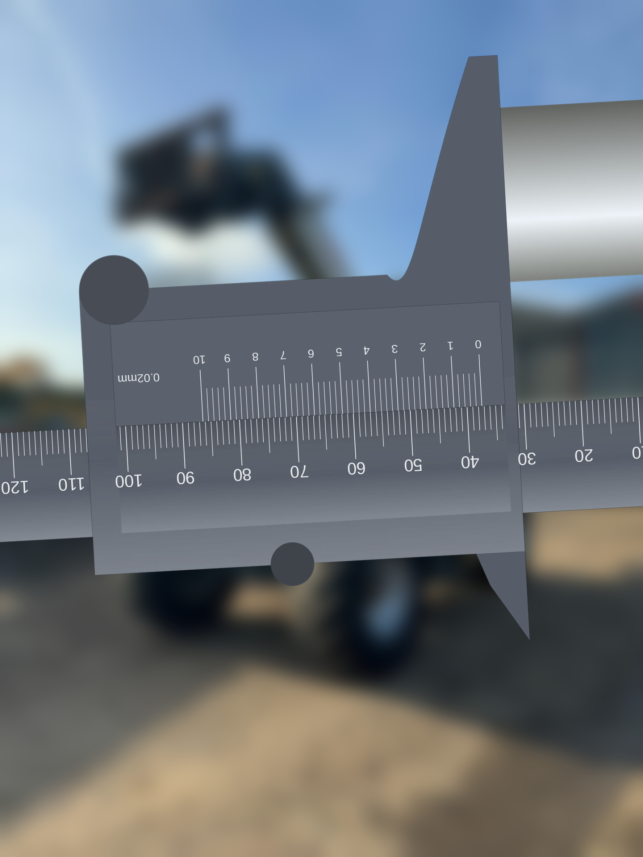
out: 37.4 mm
